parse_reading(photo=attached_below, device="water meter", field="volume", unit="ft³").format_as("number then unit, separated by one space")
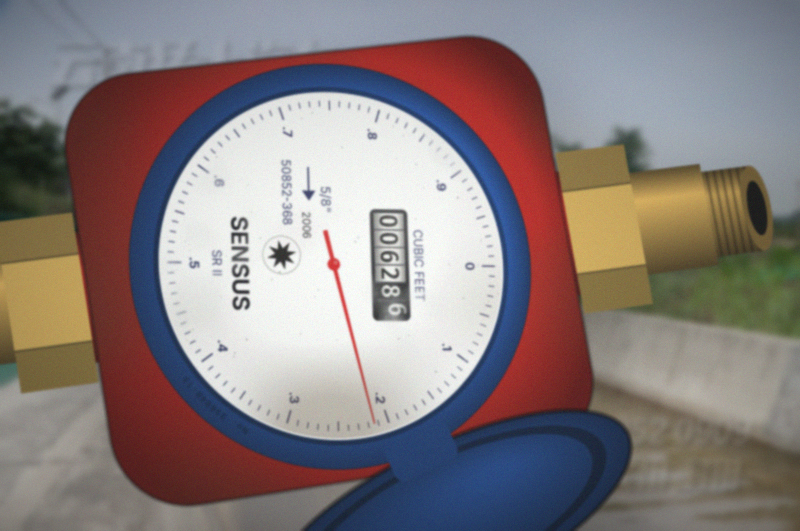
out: 6286.21 ft³
